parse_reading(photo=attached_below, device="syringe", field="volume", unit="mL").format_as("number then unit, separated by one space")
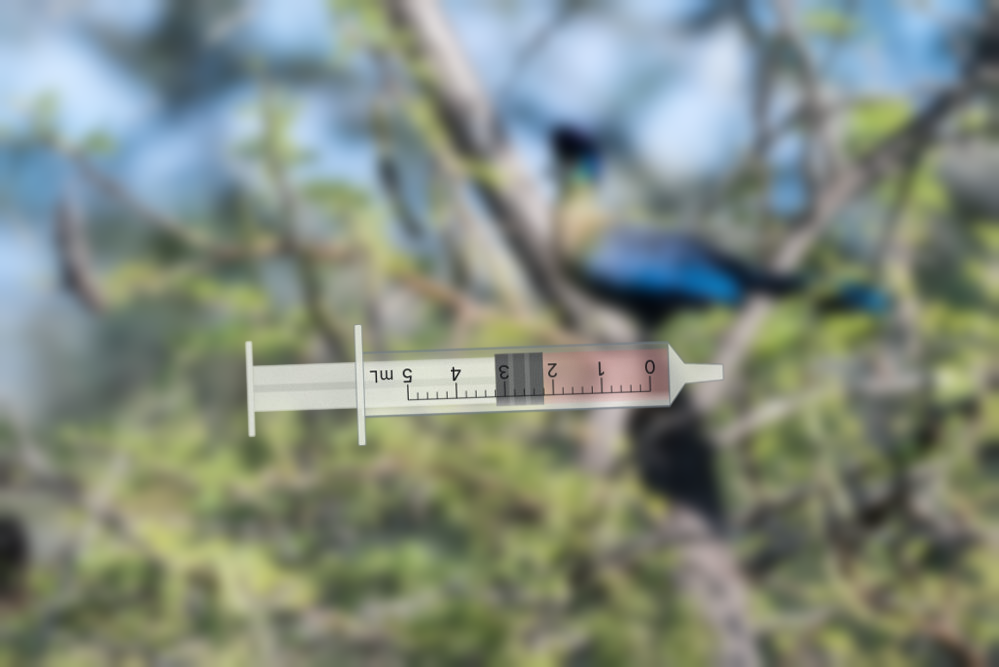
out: 2.2 mL
